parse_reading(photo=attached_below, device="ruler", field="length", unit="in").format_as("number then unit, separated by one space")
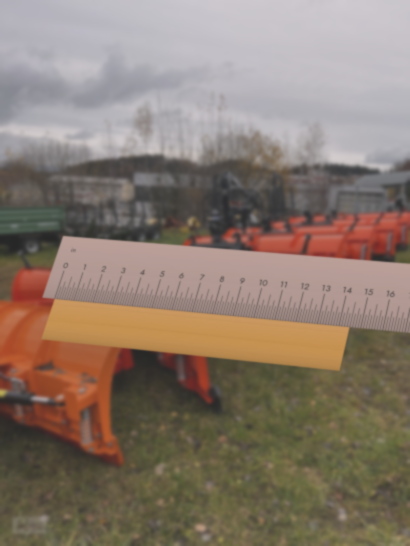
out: 14.5 in
